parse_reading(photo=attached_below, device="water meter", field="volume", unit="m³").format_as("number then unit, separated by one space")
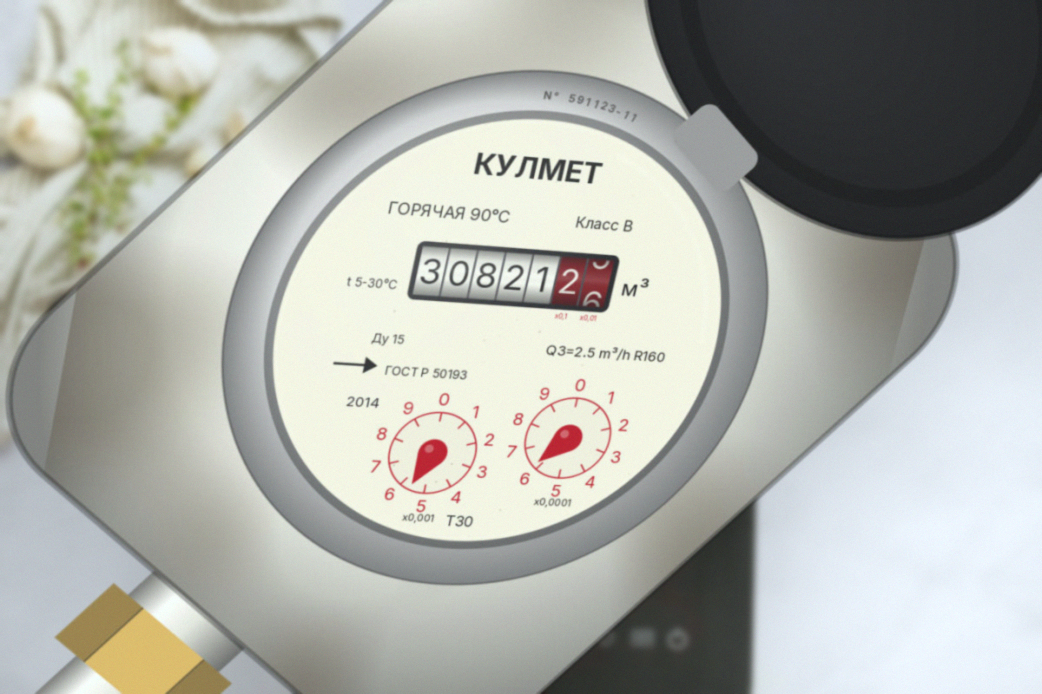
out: 30821.2556 m³
